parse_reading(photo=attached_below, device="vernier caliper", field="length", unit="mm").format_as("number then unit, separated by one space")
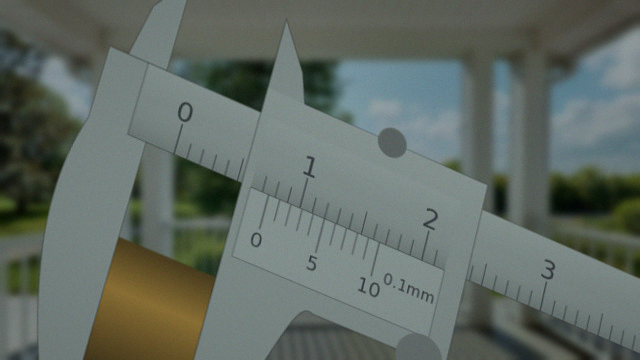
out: 7.5 mm
